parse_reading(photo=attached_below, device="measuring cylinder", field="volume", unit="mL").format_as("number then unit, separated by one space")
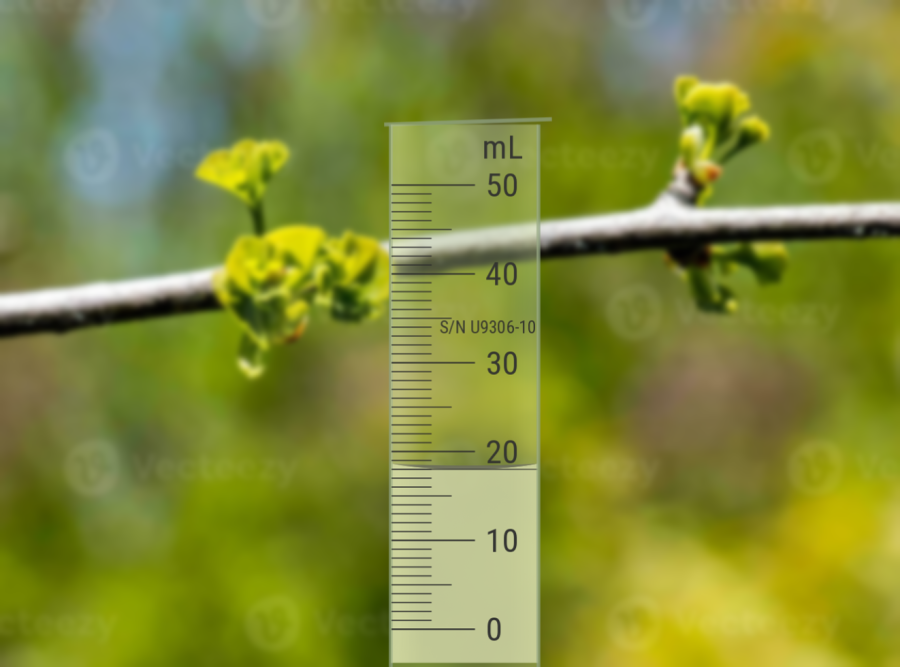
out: 18 mL
